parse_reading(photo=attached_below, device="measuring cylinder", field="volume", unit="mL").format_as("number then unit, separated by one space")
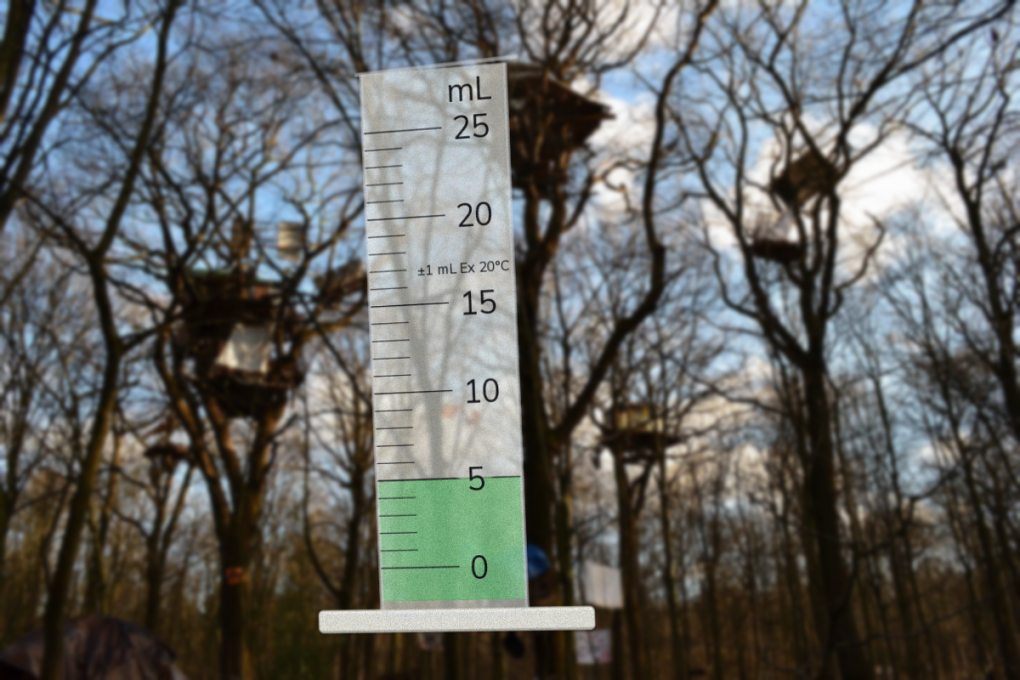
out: 5 mL
